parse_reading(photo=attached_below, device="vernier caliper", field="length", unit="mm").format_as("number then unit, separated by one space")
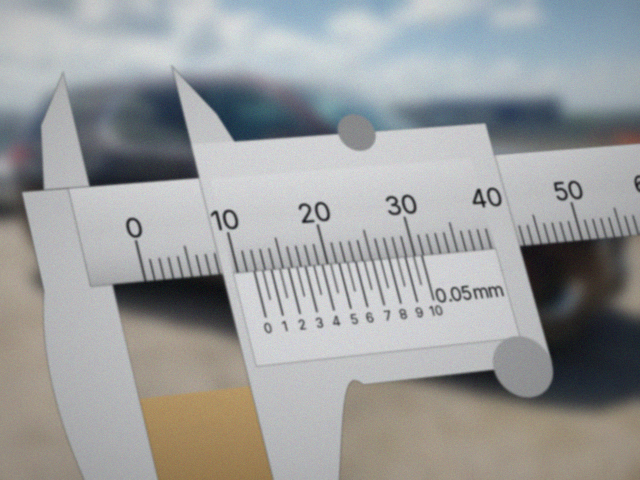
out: 11.8 mm
